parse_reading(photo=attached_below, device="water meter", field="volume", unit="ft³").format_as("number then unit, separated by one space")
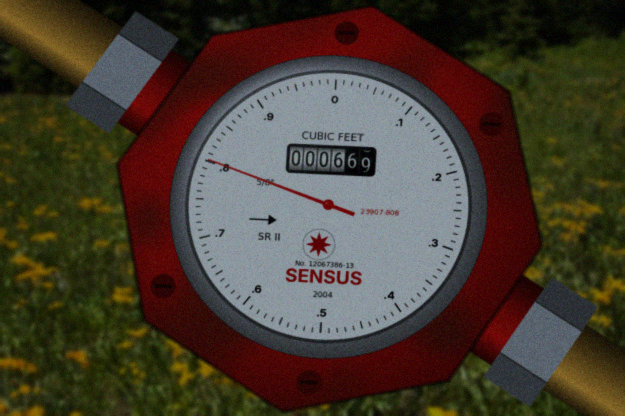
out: 668.80 ft³
